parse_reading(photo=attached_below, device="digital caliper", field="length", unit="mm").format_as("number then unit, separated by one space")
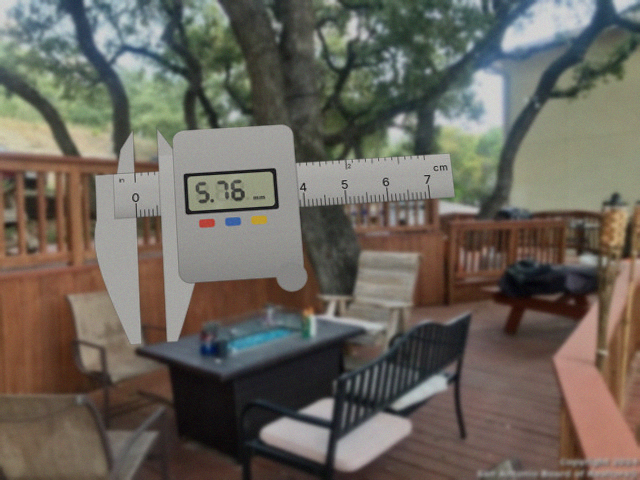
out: 5.76 mm
